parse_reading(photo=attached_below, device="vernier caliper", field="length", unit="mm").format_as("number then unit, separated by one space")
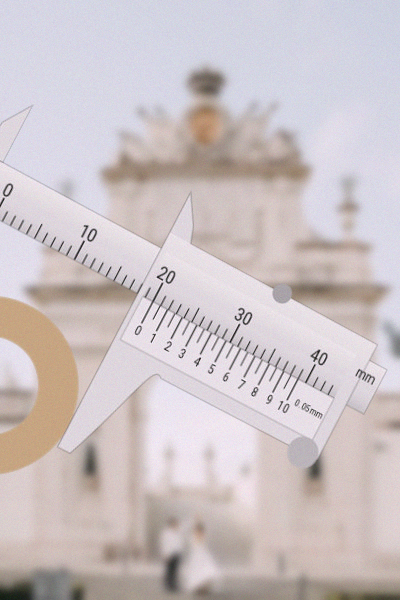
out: 20.0 mm
